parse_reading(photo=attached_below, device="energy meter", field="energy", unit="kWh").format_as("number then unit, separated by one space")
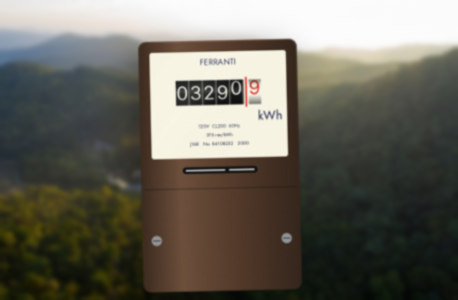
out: 3290.9 kWh
